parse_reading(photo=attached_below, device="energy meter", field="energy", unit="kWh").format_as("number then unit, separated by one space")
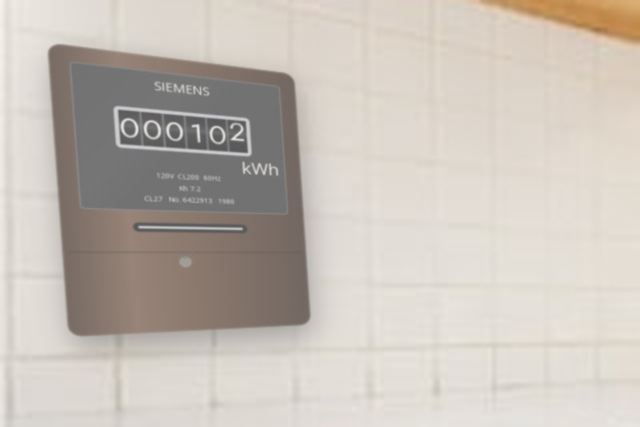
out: 102 kWh
